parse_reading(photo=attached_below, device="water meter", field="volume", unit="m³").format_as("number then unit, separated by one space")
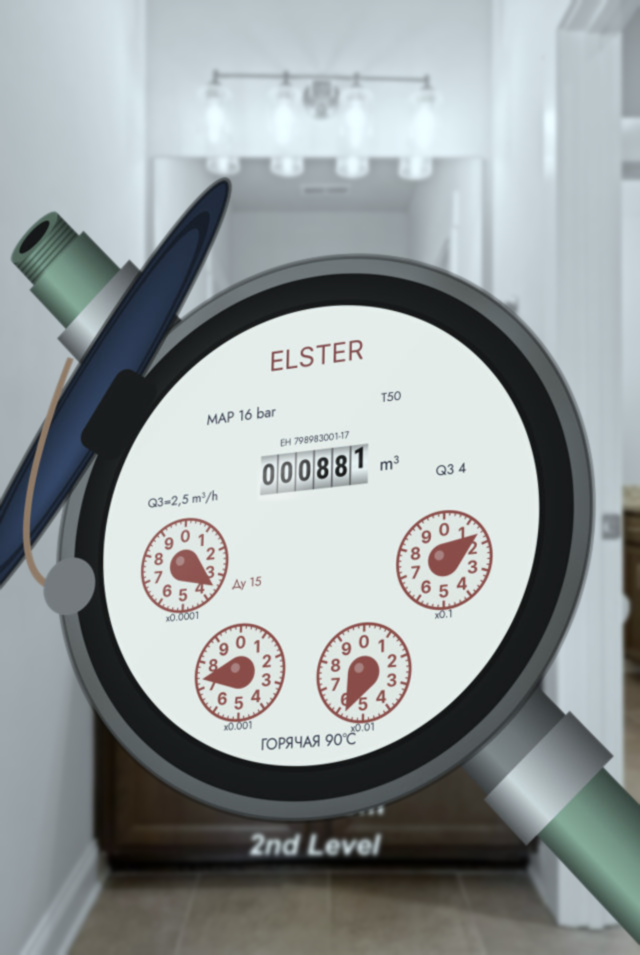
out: 881.1573 m³
